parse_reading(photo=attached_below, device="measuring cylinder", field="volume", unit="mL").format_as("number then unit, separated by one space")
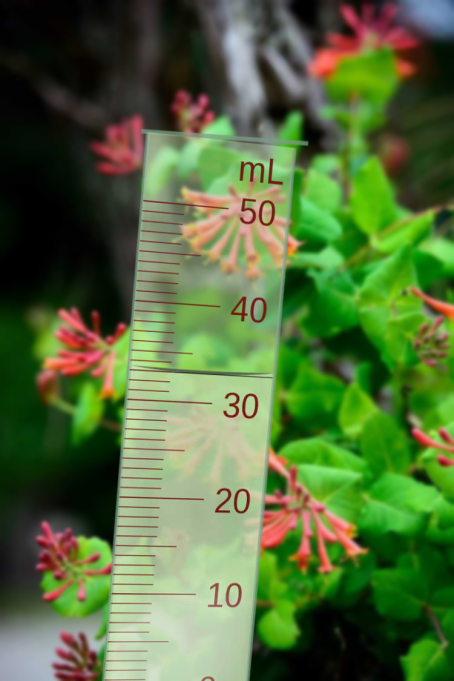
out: 33 mL
